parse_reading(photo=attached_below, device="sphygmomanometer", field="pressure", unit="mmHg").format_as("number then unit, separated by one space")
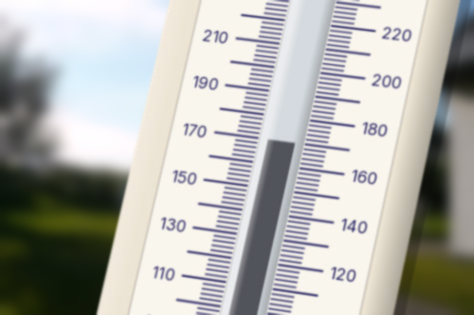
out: 170 mmHg
